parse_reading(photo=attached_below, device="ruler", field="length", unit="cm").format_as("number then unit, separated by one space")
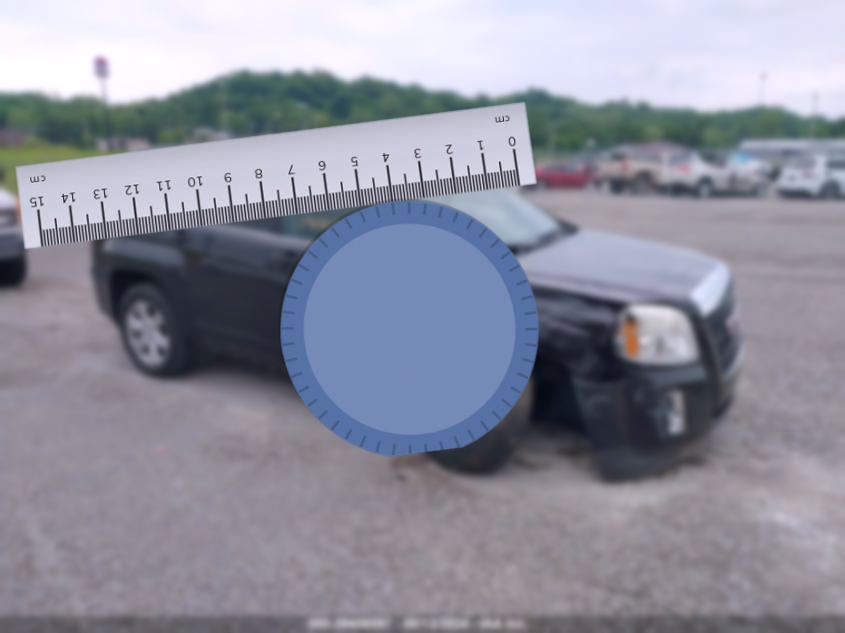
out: 8 cm
